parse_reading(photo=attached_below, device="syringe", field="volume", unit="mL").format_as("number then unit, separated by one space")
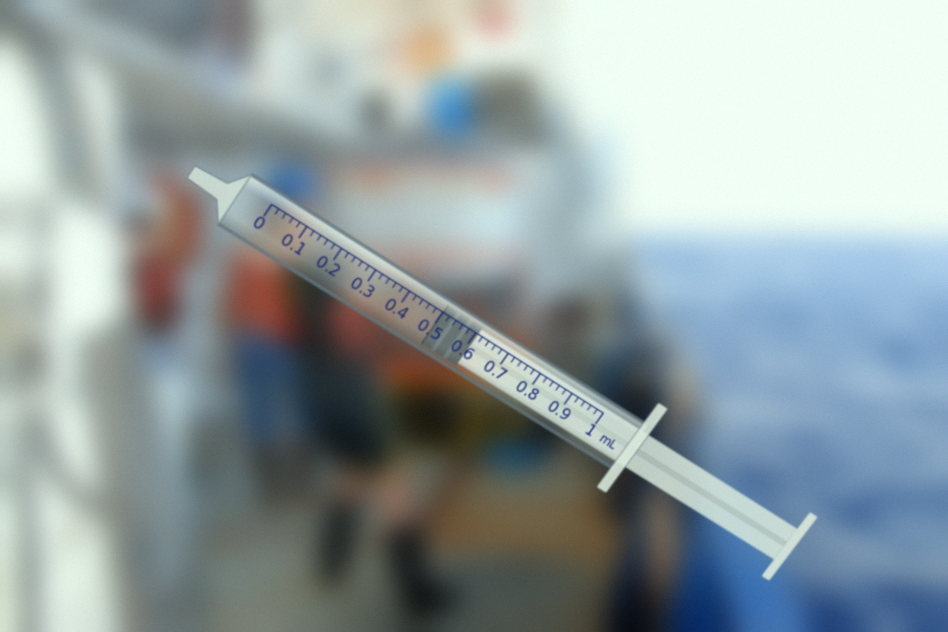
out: 0.5 mL
